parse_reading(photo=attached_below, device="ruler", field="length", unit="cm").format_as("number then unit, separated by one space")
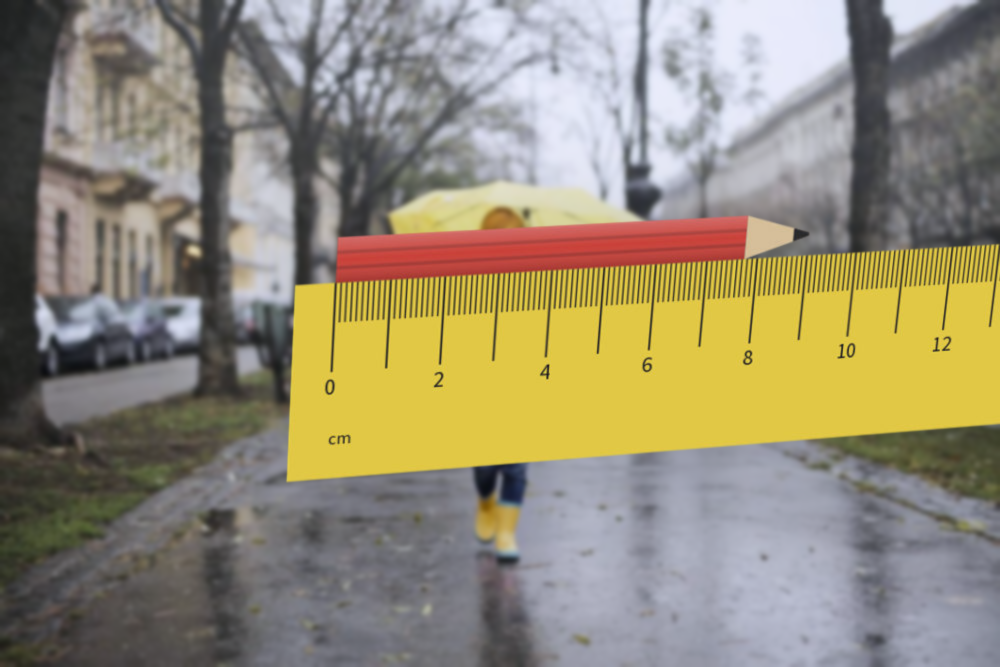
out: 9 cm
